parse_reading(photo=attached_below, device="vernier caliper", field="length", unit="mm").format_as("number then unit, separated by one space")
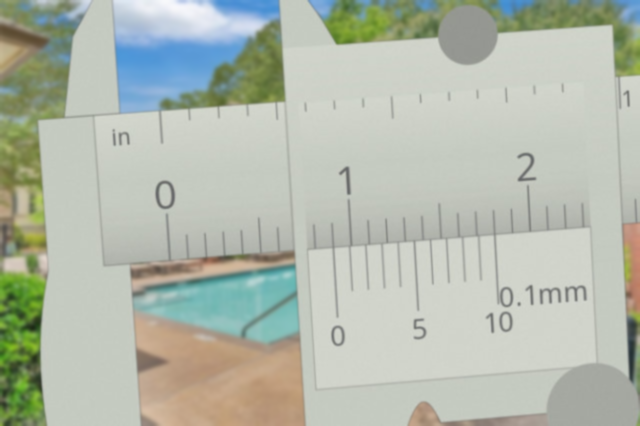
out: 9.0 mm
